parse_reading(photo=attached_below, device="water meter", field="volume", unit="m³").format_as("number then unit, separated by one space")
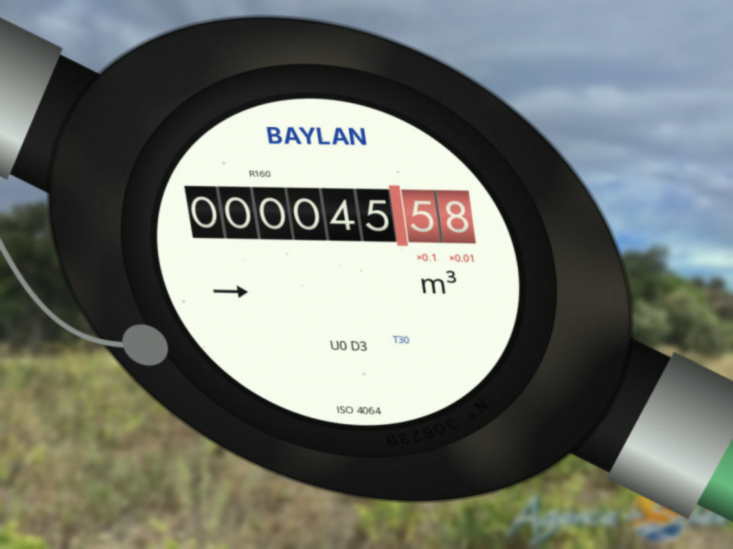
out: 45.58 m³
